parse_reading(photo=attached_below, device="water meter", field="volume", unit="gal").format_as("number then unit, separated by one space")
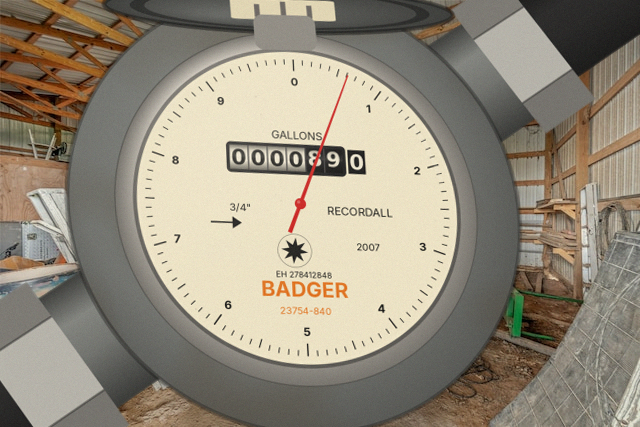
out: 890.6 gal
